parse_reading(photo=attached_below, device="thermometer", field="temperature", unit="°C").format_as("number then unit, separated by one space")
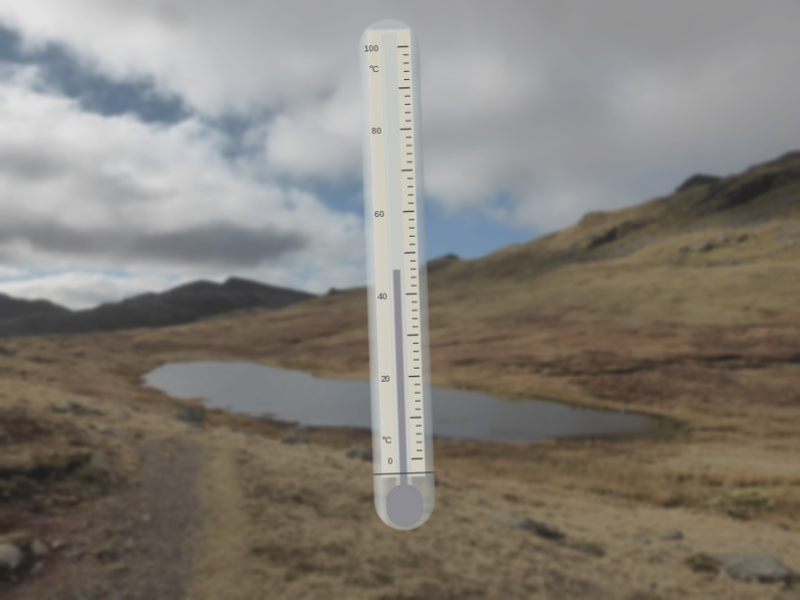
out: 46 °C
